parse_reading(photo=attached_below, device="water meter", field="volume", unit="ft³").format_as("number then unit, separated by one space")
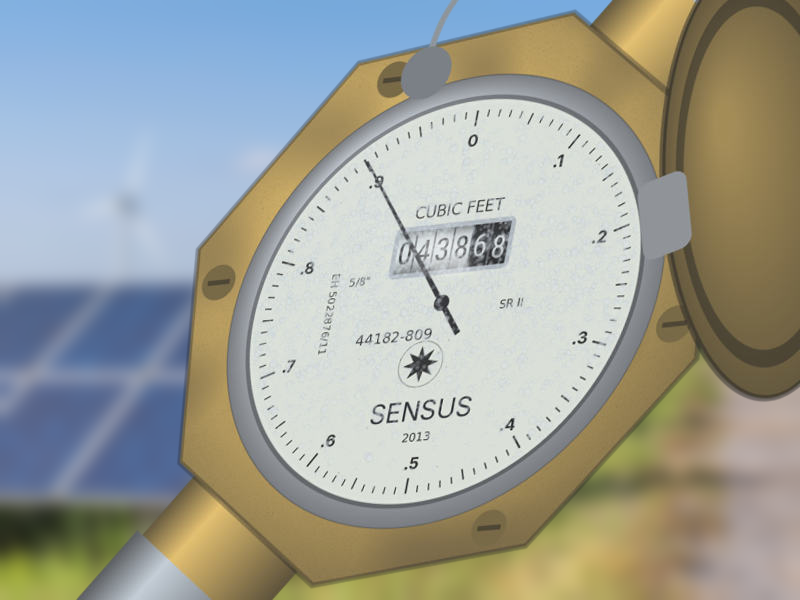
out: 43867.90 ft³
